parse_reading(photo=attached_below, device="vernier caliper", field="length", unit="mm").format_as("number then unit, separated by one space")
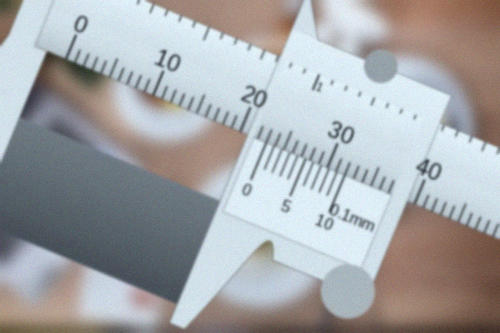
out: 23.0 mm
